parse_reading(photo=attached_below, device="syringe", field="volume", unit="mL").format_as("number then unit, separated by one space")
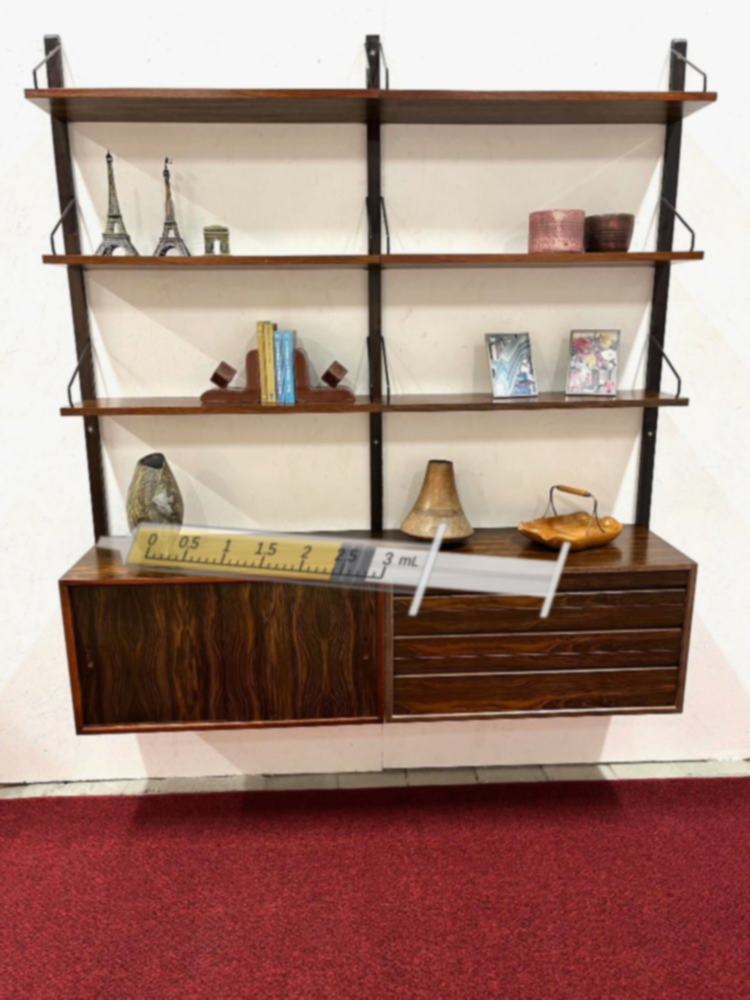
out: 2.4 mL
